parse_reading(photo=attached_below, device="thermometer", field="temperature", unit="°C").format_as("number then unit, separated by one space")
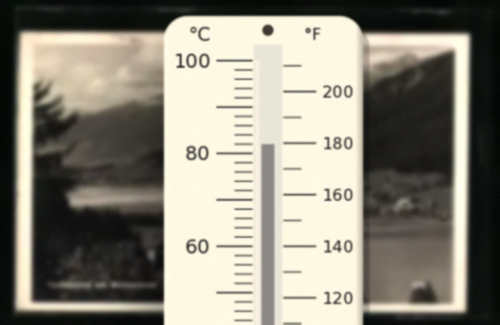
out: 82 °C
